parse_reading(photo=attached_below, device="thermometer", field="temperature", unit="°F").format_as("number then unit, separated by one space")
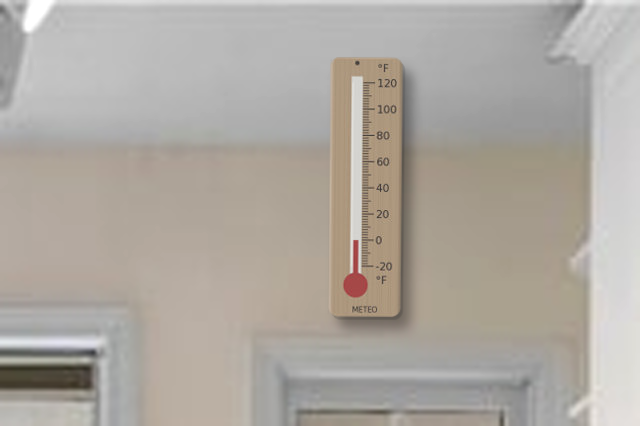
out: 0 °F
